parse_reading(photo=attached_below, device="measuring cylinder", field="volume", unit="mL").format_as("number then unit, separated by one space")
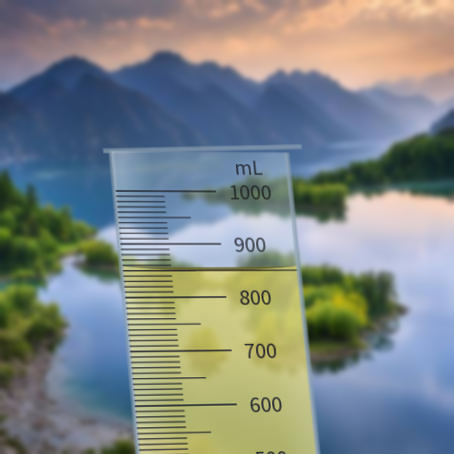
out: 850 mL
